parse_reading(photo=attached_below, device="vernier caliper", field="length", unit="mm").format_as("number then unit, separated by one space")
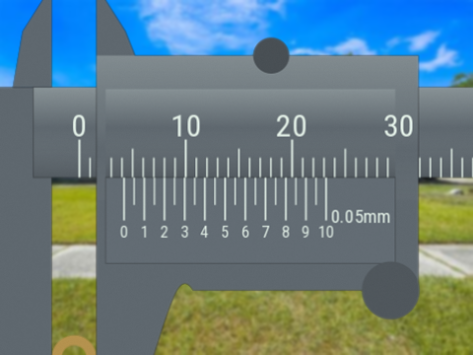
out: 4.2 mm
